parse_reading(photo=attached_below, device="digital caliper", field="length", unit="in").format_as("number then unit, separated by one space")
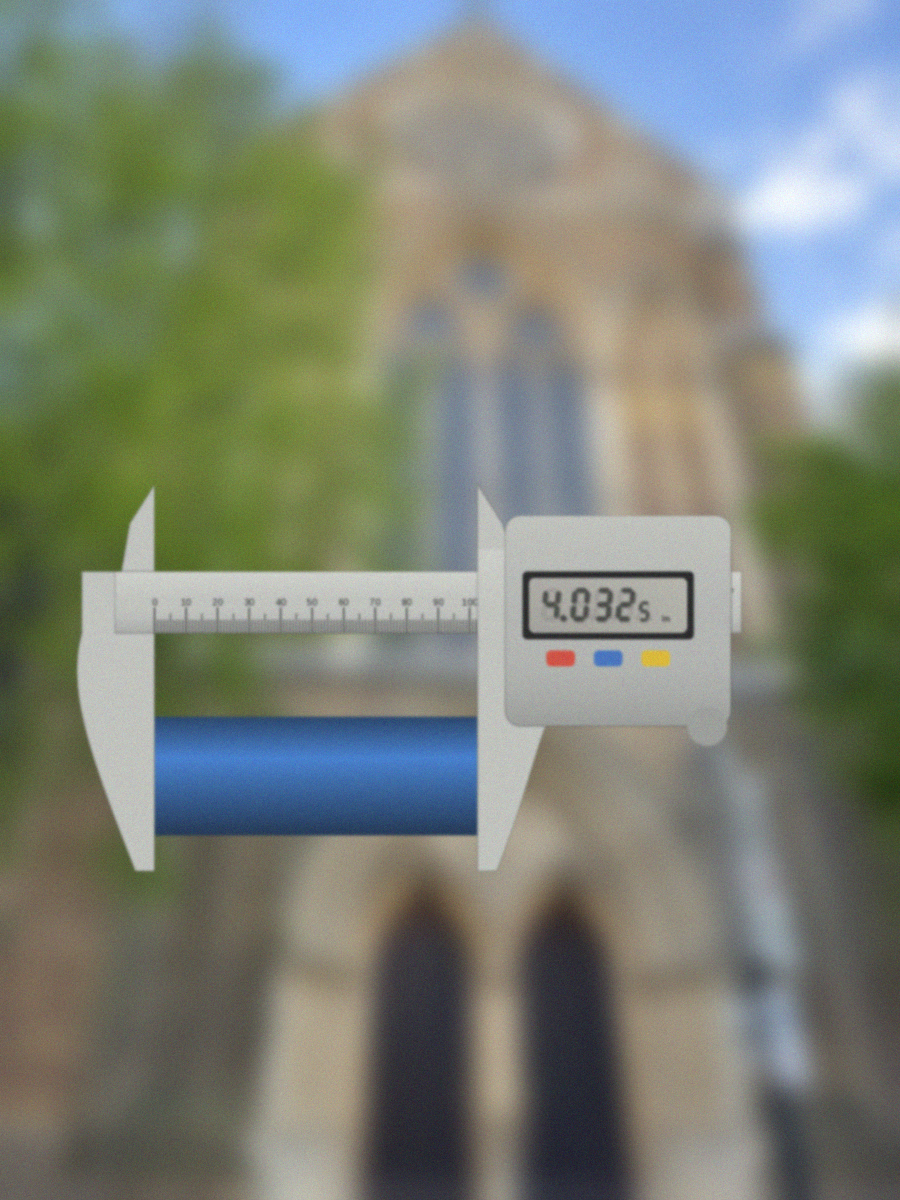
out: 4.0325 in
